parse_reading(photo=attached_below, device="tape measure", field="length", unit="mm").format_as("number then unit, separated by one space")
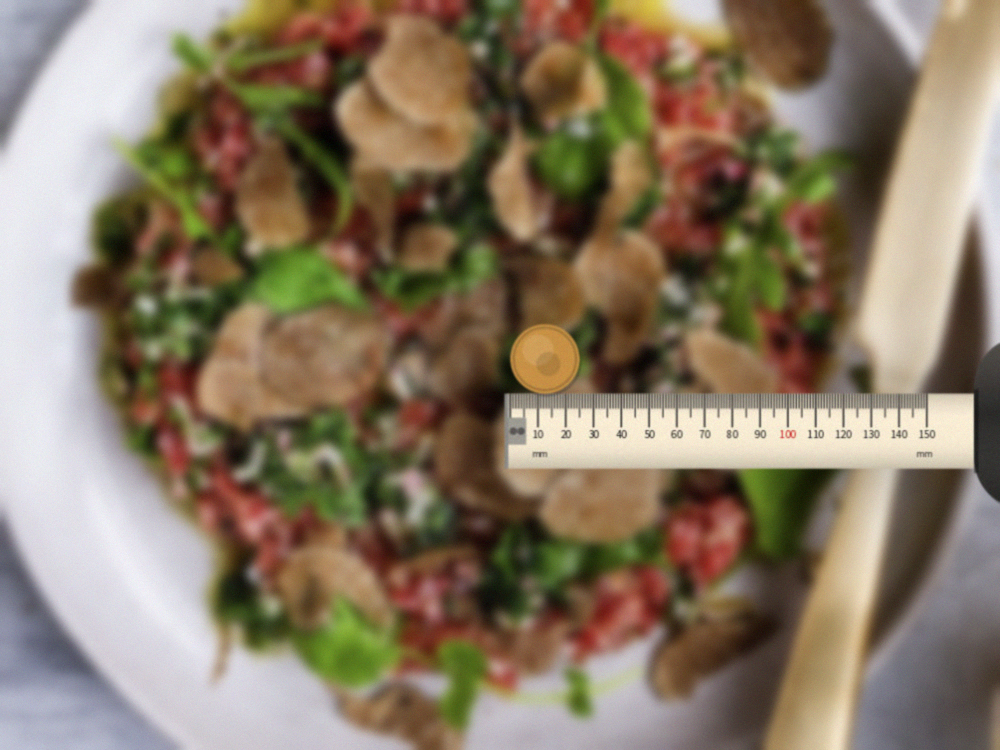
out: 25 mm
